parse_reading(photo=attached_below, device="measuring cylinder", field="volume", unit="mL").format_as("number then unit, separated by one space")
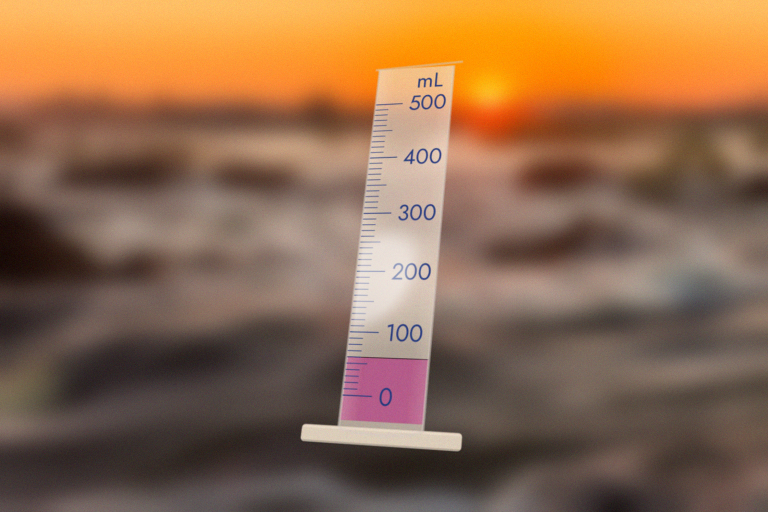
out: 60 mL
